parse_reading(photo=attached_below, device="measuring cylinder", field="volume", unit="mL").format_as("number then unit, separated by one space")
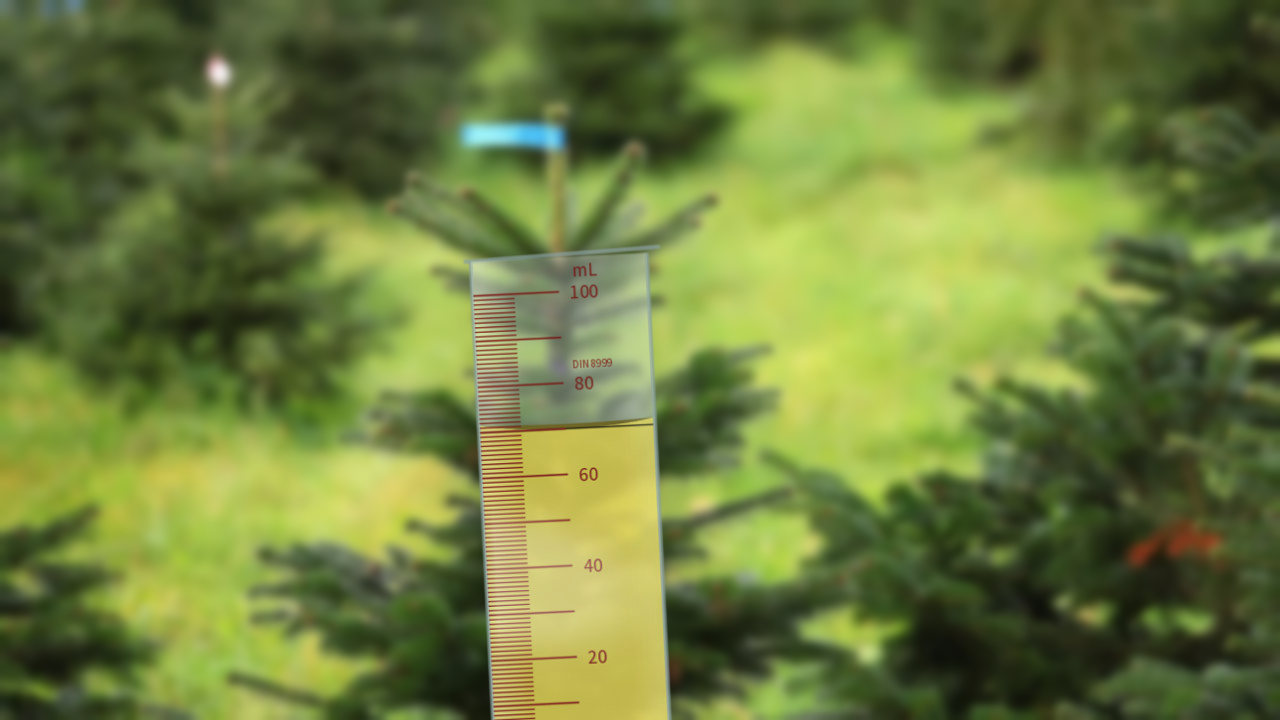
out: 70 mL
